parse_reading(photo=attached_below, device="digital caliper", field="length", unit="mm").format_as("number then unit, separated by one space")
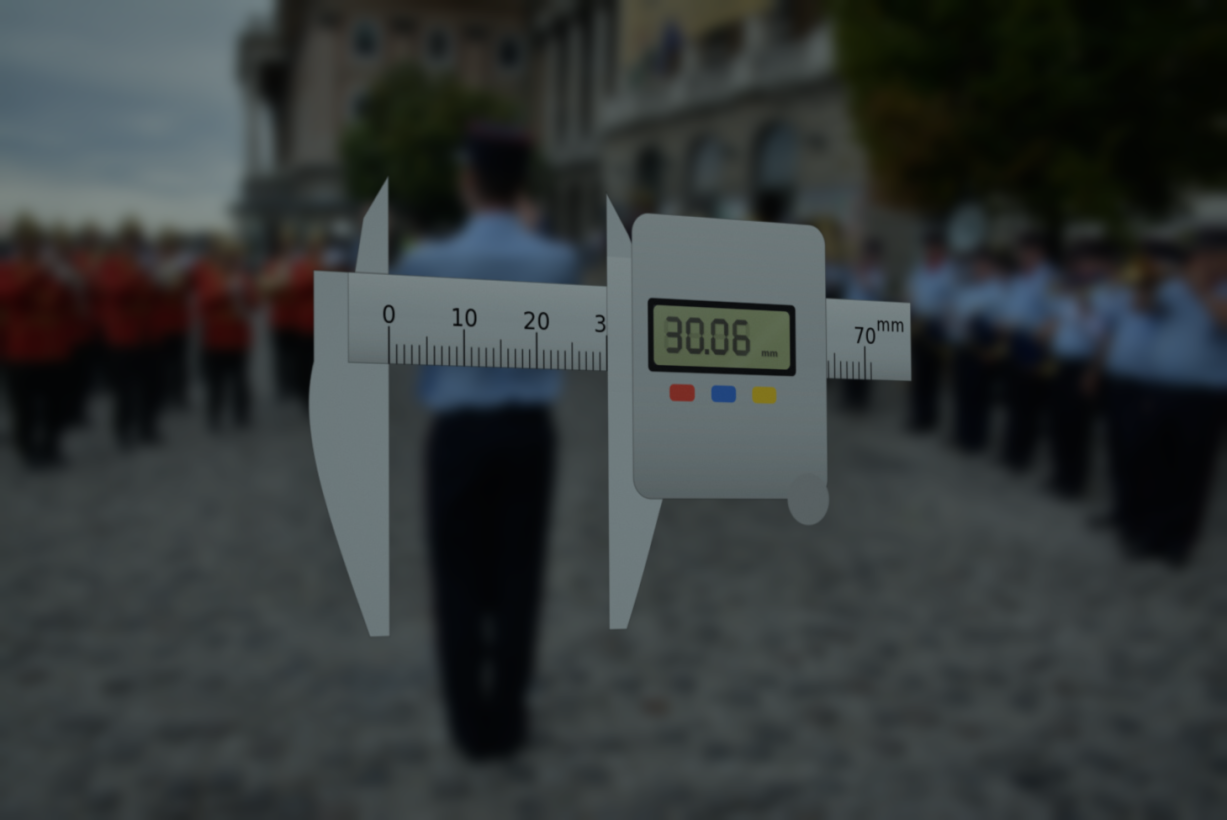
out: 30.06 mm
